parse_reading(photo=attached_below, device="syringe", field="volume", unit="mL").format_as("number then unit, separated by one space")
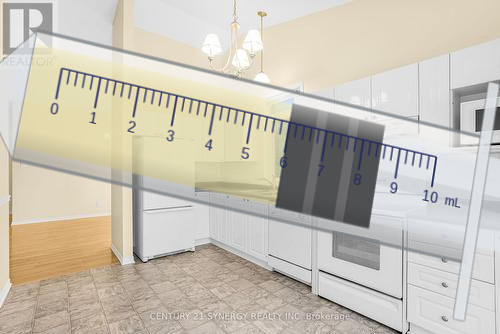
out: 6 mL
